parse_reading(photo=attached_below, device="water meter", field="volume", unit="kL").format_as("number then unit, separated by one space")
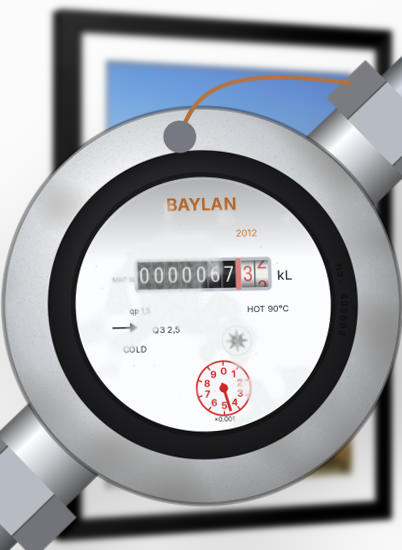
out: 67.324 kL
